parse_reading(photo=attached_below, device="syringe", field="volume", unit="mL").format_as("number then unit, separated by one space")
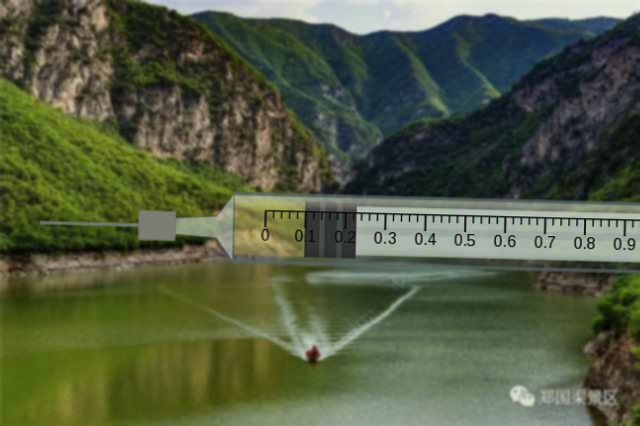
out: 0.1 mL
